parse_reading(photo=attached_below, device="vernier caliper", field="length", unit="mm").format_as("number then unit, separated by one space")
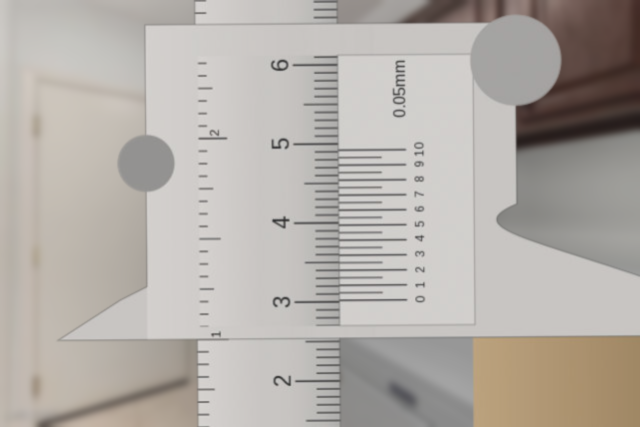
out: 30.2 mm
